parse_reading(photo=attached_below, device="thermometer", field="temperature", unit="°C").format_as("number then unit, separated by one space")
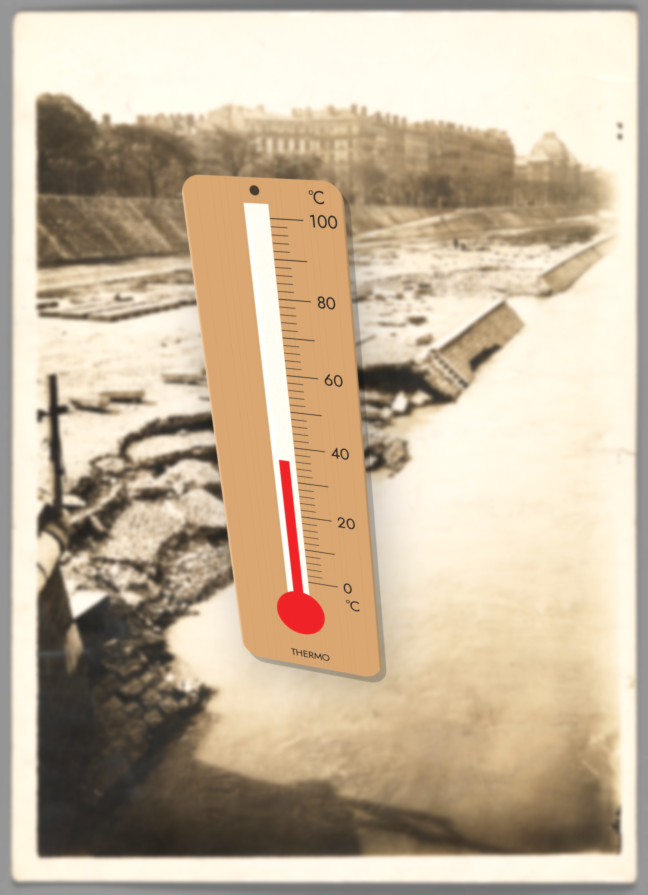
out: 36 °C
